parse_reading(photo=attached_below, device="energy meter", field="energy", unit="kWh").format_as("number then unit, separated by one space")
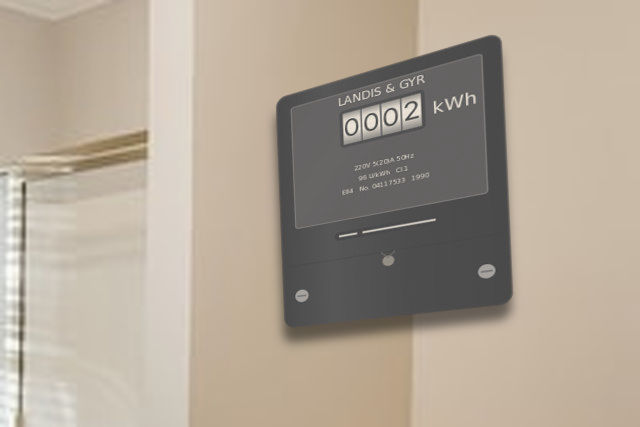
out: 2 kWh
